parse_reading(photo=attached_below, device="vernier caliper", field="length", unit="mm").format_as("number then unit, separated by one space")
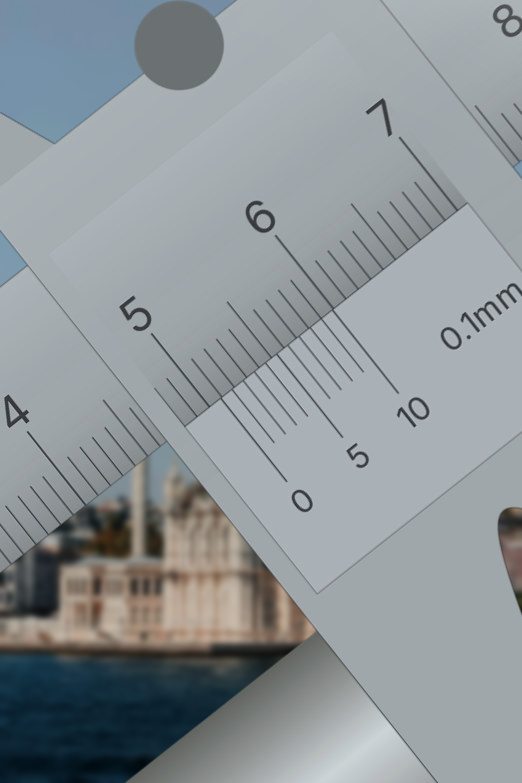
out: 50.9 mm
